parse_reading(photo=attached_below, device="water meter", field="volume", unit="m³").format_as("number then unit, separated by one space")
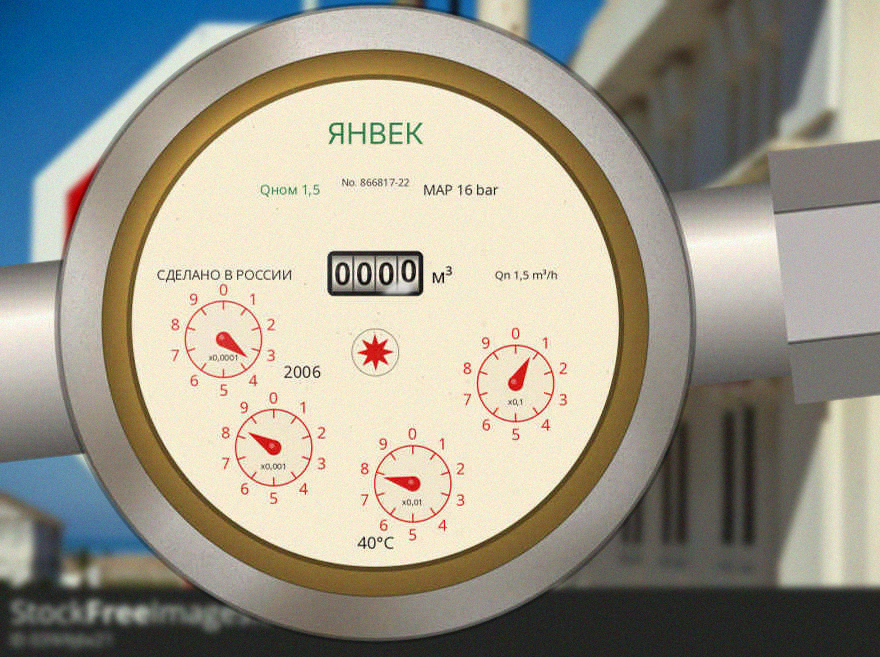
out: 0.0783 m³
